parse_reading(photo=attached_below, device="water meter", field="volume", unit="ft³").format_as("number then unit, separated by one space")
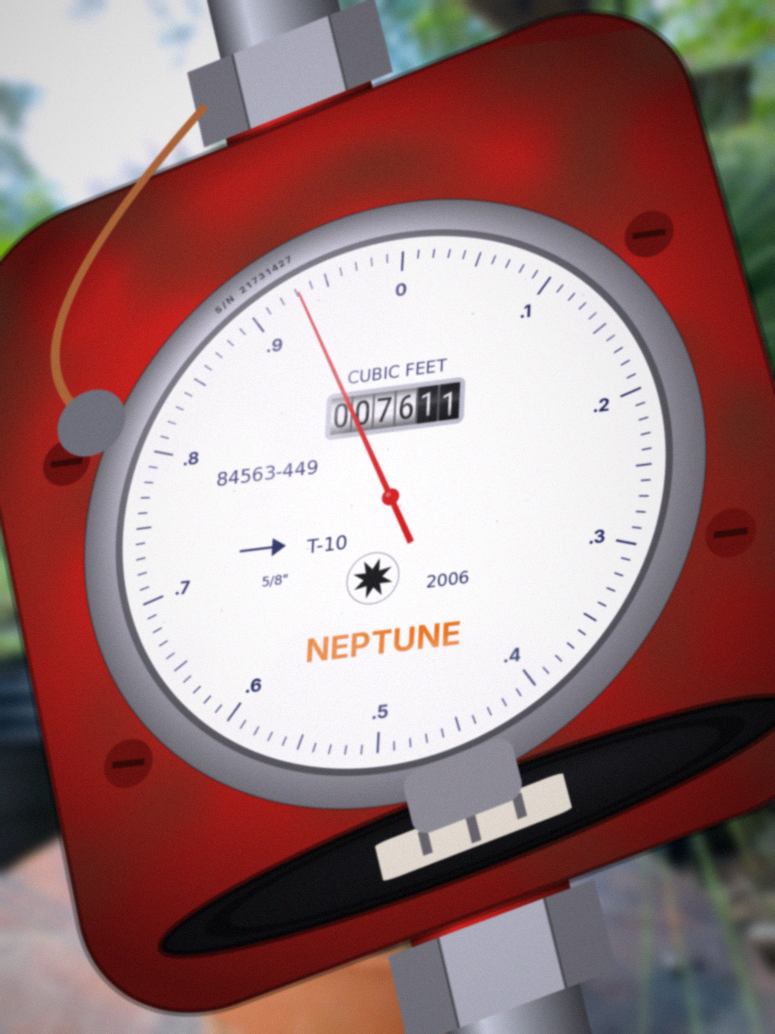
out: 7610.93 ft³
